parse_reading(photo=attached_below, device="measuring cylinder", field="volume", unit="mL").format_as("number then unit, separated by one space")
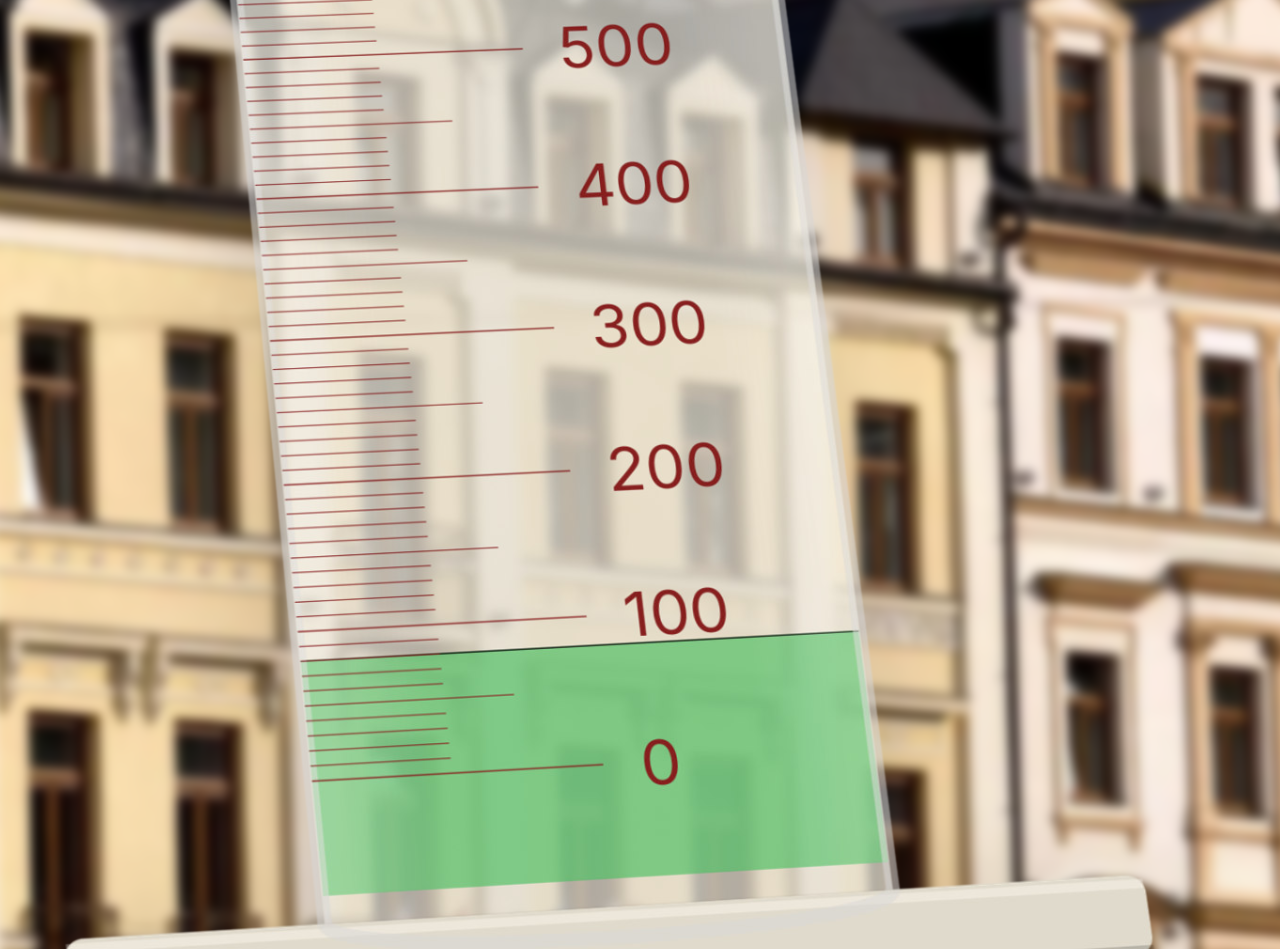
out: 80 mL
